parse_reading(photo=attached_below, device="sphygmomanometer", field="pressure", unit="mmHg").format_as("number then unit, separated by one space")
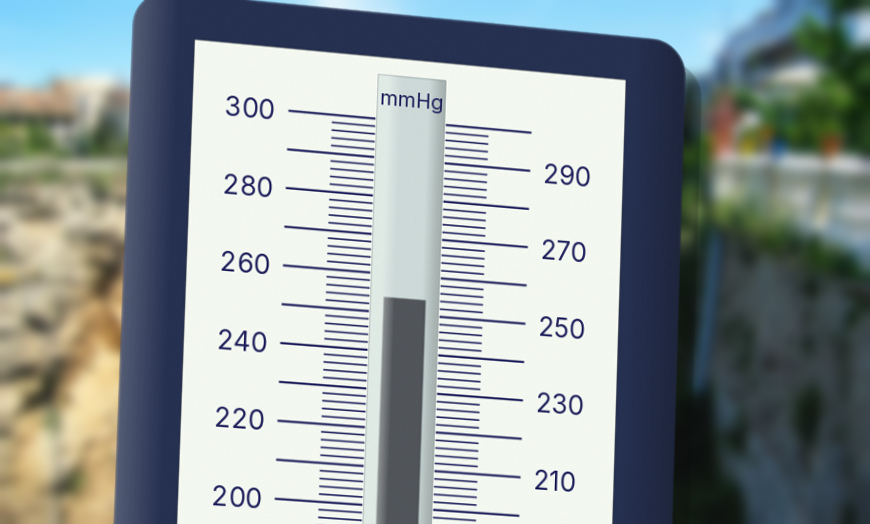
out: 254 mmHg
